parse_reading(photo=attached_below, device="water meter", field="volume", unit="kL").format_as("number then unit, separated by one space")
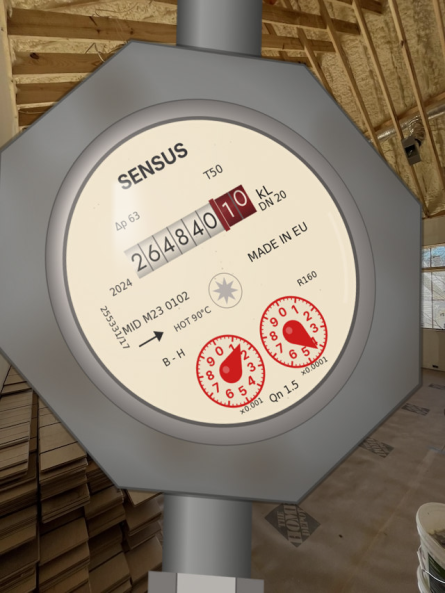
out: 264840.1014 kL
